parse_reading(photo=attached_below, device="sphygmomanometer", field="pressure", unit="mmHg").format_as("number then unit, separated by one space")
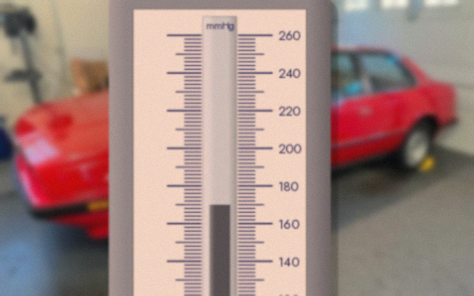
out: 170 mmHg
